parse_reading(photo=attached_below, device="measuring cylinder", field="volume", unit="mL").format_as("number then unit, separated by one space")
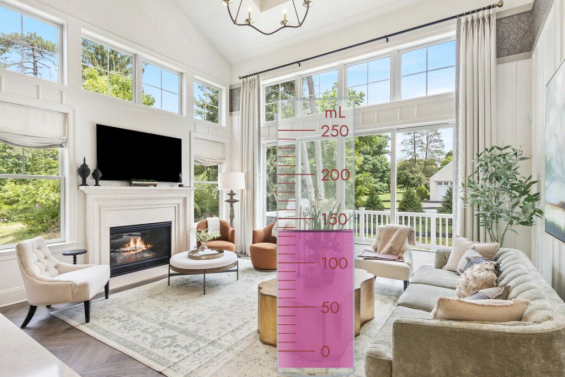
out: 135 mL
